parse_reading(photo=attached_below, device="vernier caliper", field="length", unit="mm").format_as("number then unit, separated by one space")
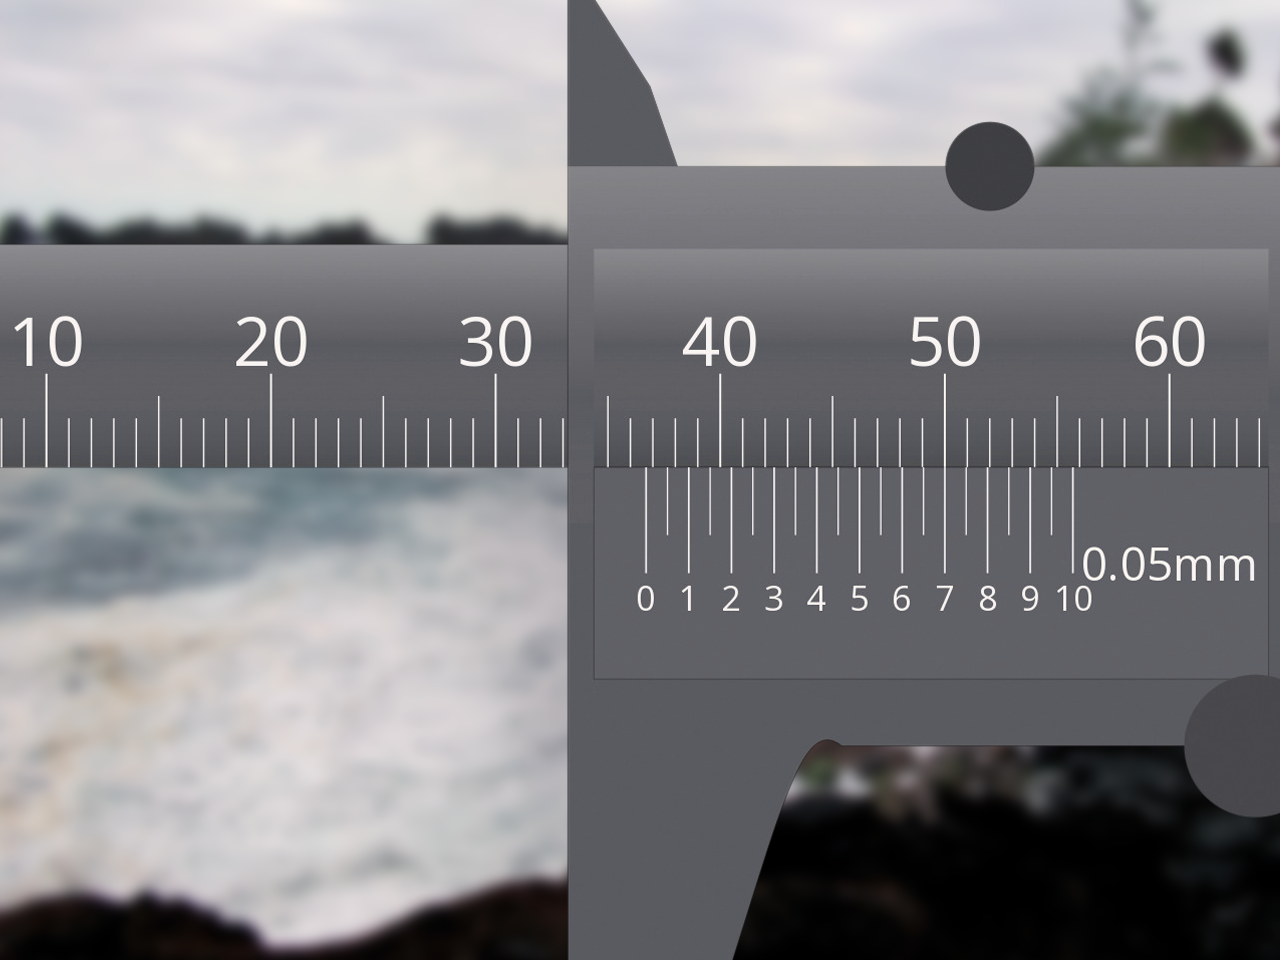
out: 36.7 mm
